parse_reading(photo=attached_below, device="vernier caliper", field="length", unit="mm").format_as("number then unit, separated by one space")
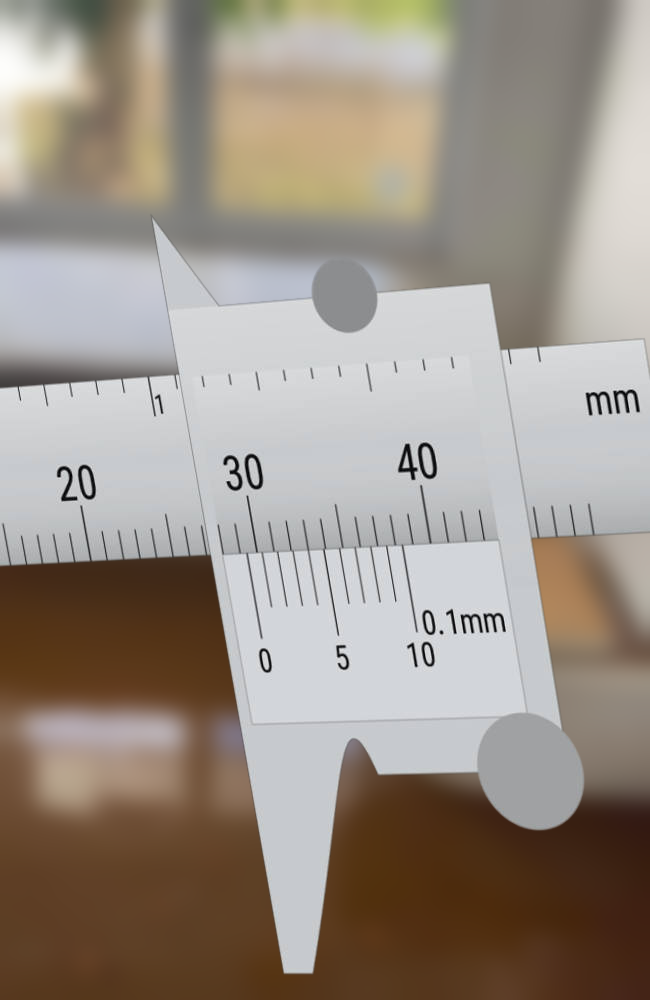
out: 29.4 mm
